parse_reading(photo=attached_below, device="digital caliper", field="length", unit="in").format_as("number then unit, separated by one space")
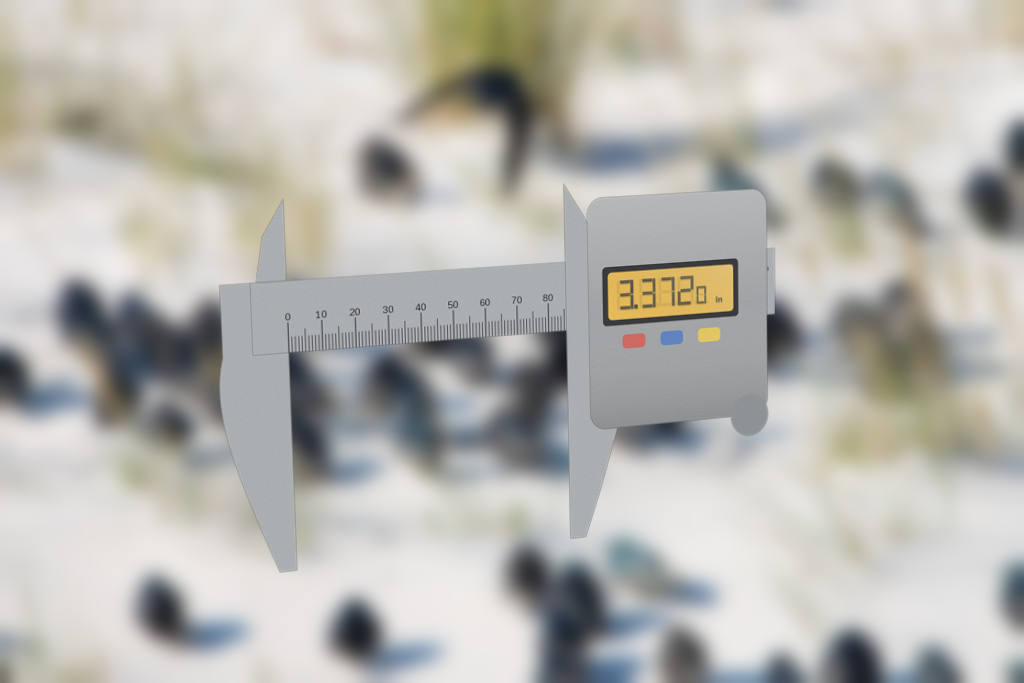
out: 3.3720 in
